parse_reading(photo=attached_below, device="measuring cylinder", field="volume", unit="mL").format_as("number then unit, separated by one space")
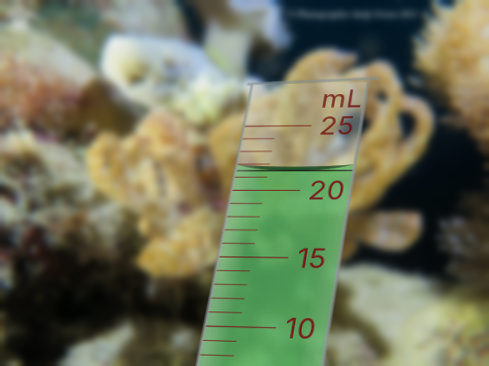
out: 21.5 mL
